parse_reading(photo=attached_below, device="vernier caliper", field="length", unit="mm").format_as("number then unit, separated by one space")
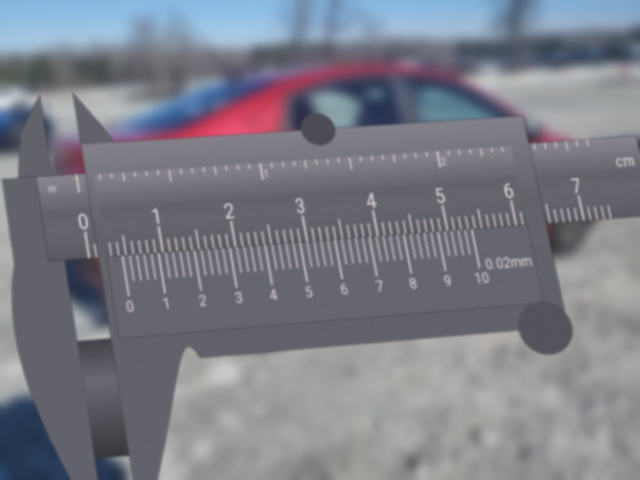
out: 4.5 mm
